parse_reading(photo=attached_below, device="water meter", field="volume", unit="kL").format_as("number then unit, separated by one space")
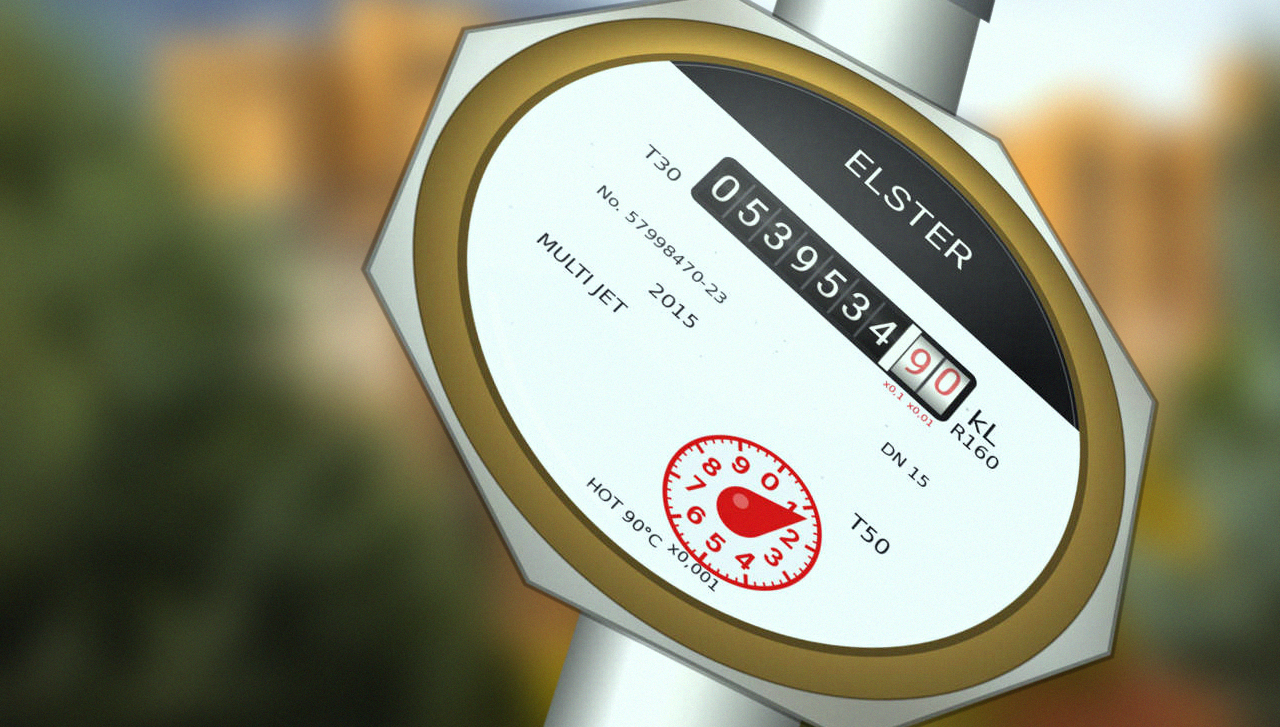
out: 539534.901 kL
